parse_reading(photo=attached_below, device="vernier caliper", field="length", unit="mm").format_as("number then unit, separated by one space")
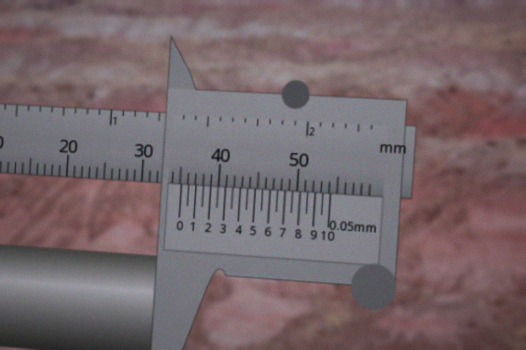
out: 35.2 mm
